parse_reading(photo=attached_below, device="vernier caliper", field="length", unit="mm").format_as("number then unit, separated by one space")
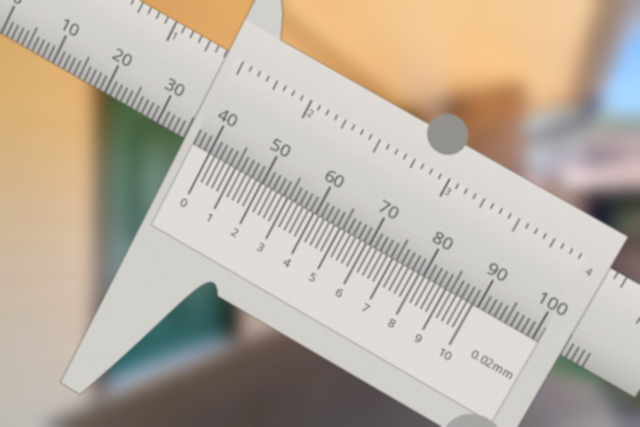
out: 40.0 mm
